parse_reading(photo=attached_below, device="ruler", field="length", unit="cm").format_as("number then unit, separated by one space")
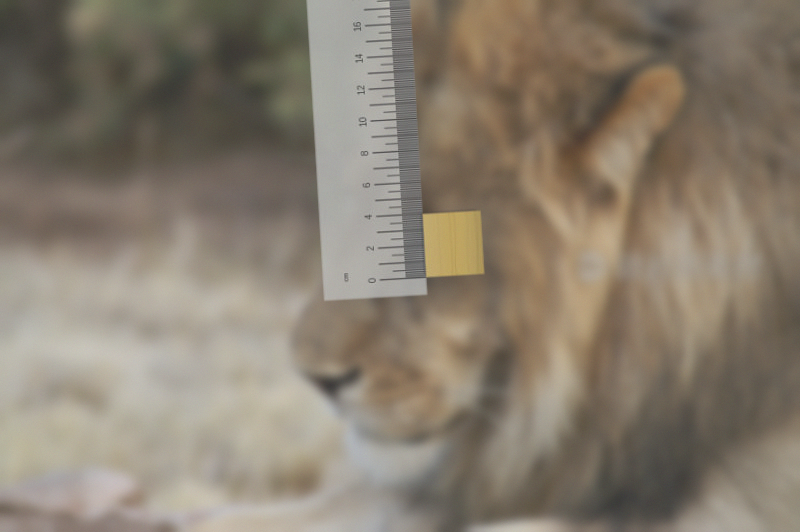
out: 4 cm
